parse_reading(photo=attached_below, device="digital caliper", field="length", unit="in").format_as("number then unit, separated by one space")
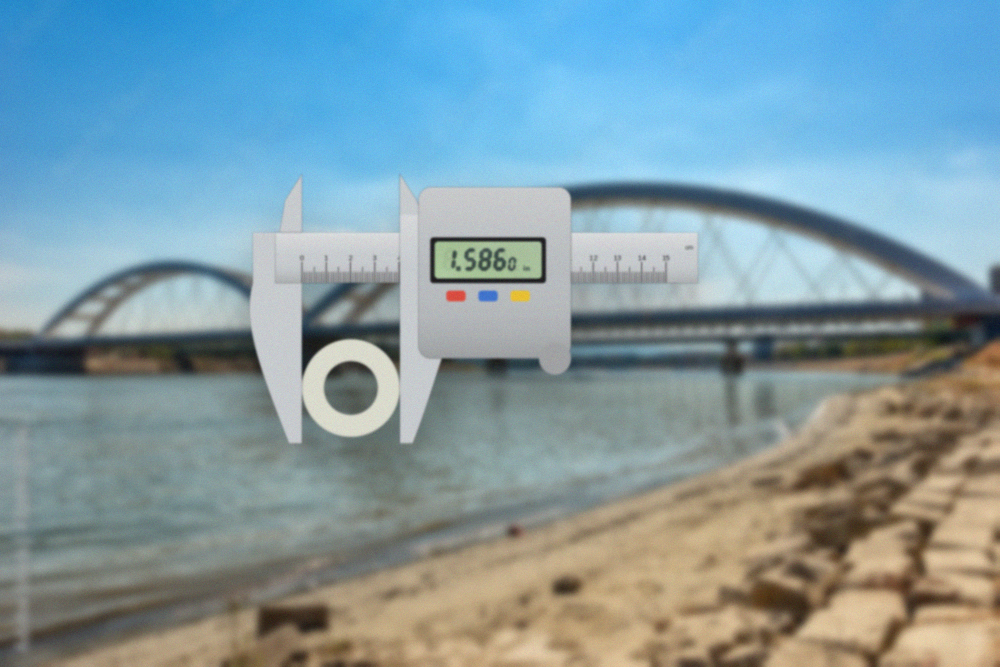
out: 1.5860 in
